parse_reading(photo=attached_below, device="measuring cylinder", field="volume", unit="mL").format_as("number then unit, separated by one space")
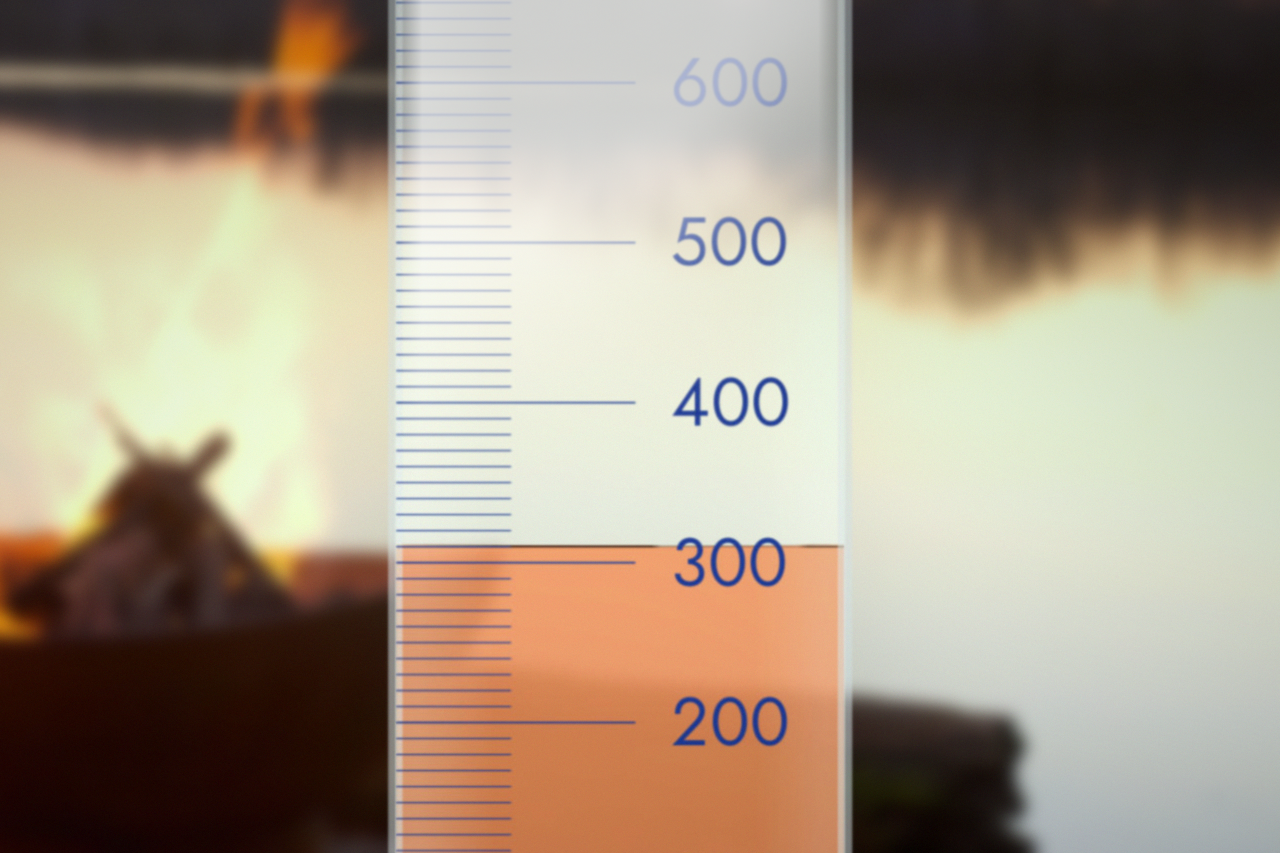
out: 310 mL
